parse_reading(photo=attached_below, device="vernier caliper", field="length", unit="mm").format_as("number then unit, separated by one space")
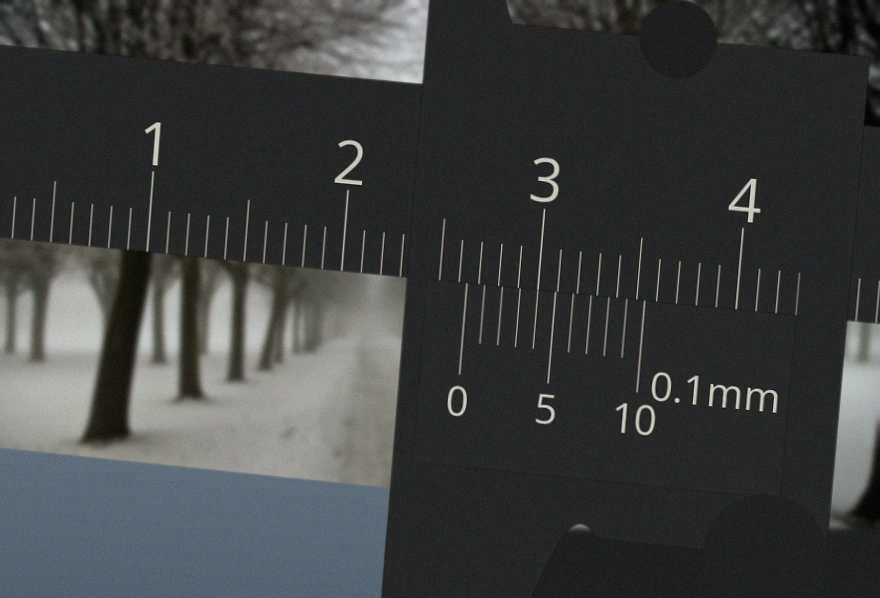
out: 26.4 mm
